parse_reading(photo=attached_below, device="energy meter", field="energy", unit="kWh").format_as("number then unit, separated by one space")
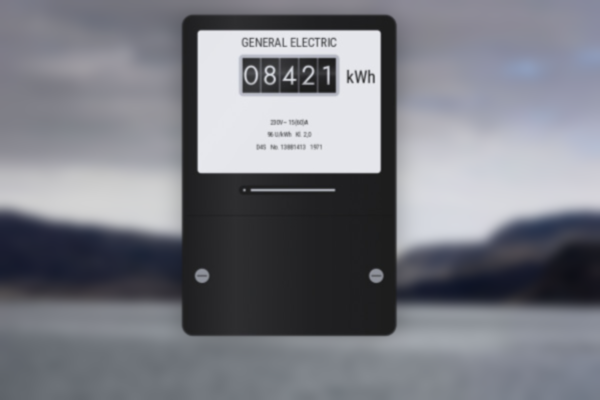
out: 8421 kWh
